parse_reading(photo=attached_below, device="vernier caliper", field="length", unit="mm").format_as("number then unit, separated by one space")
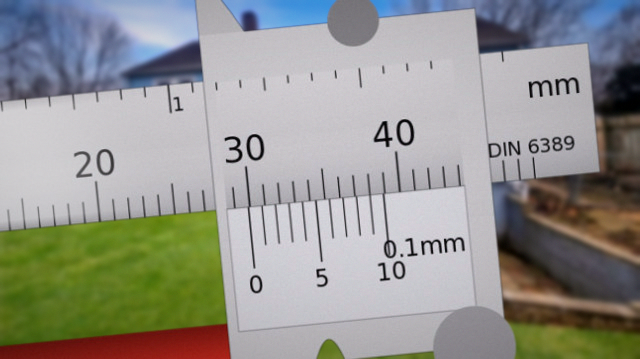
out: 29.9 mm
